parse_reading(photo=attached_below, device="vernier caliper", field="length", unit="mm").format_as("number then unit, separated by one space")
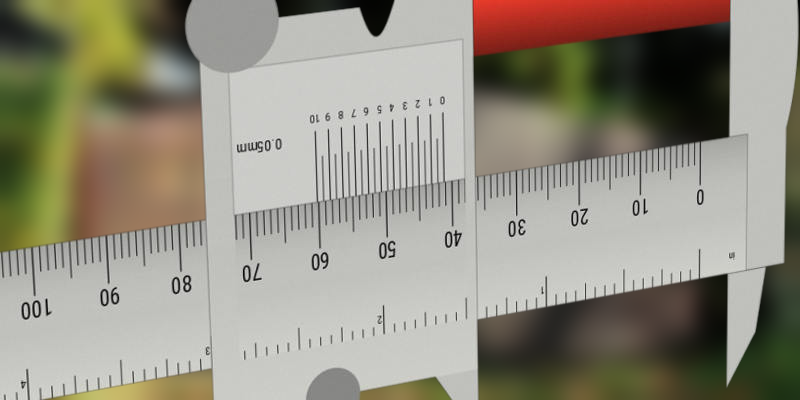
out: 41.2 mm
